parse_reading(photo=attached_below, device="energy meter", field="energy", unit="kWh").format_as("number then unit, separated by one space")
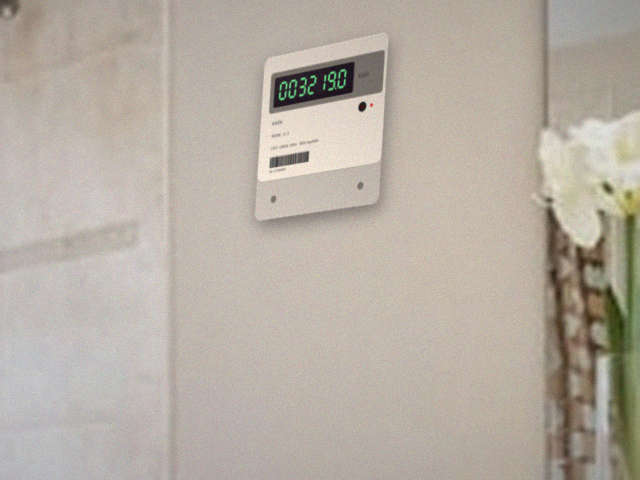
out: 3219.0 kWh
